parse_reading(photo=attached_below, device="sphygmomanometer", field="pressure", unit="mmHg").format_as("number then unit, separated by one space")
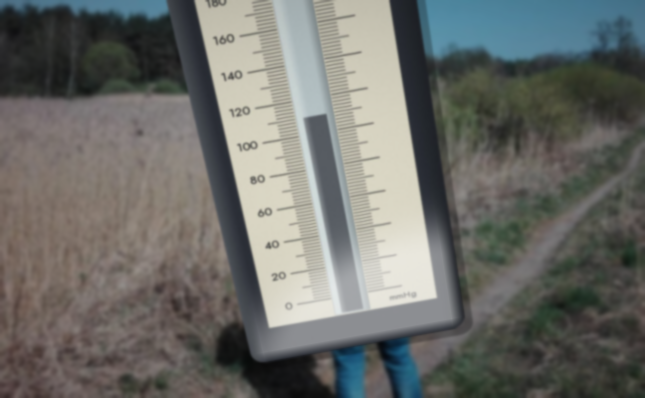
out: 110 mmHg
